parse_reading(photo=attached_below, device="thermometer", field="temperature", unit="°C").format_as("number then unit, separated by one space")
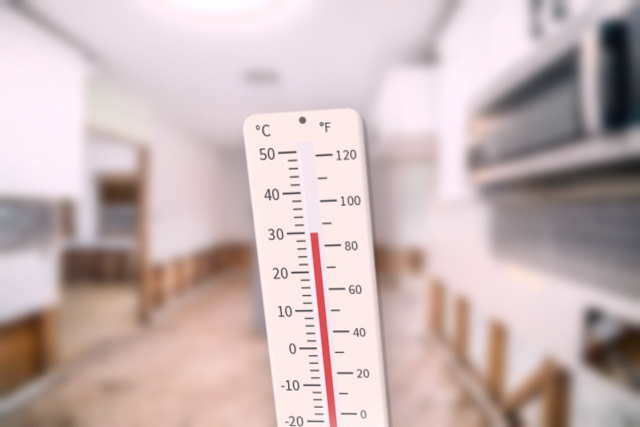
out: 30 °C
